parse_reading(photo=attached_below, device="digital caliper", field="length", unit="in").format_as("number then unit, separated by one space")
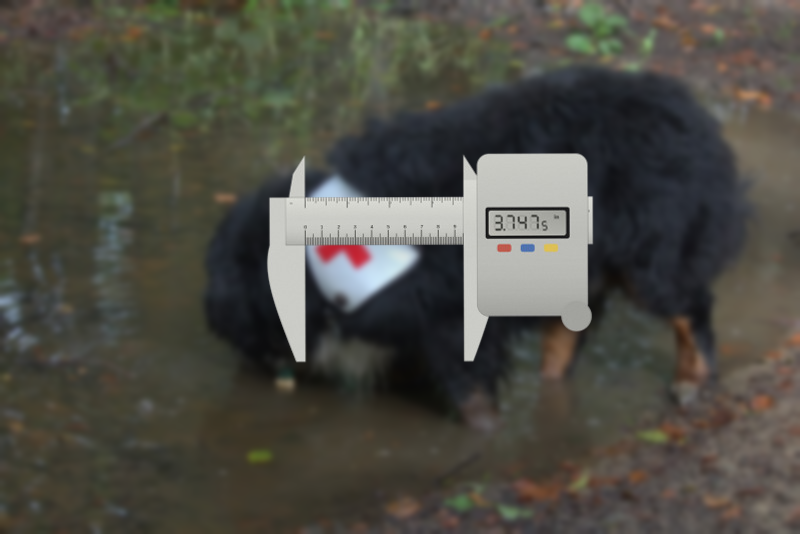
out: 3.7475 in
